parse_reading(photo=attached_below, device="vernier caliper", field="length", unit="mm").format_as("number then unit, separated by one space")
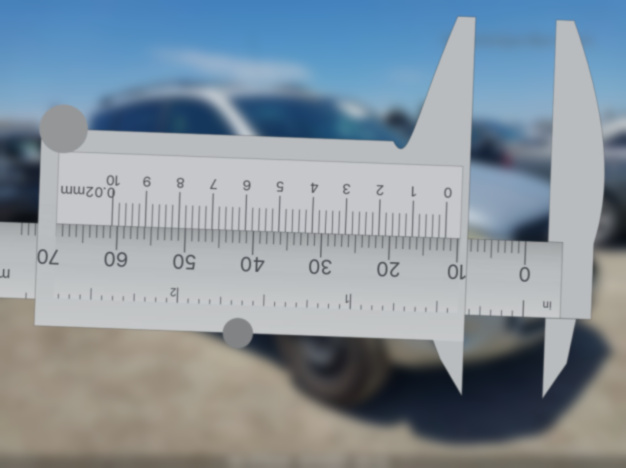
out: 11.8 mm
